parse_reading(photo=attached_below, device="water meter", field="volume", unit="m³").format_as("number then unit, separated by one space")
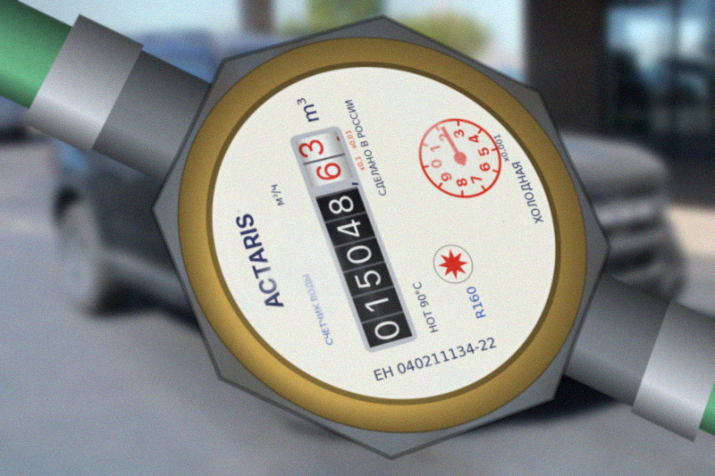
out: 15048.632 m³
